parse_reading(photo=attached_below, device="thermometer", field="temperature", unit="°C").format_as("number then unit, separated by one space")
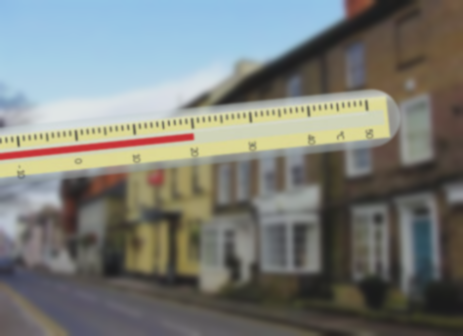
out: 20 °C
